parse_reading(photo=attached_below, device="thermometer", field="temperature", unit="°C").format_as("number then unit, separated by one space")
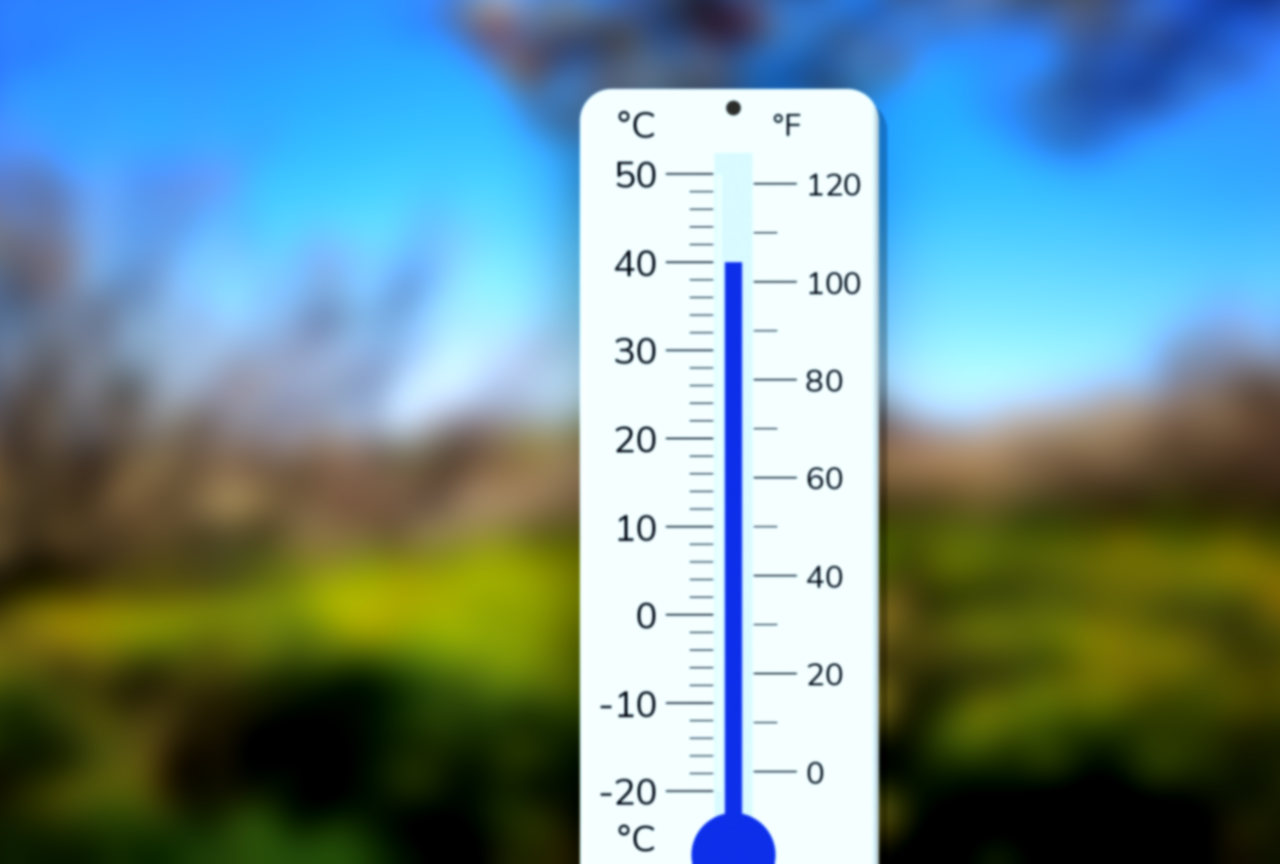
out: 40 °C
